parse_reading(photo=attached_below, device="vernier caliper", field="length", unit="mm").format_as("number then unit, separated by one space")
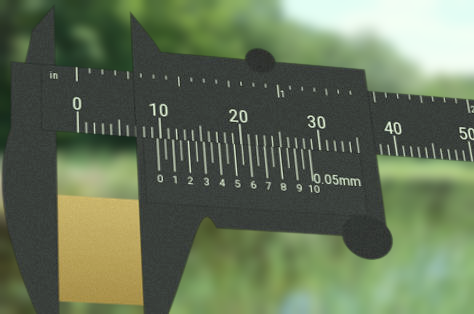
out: 9.6 mm
